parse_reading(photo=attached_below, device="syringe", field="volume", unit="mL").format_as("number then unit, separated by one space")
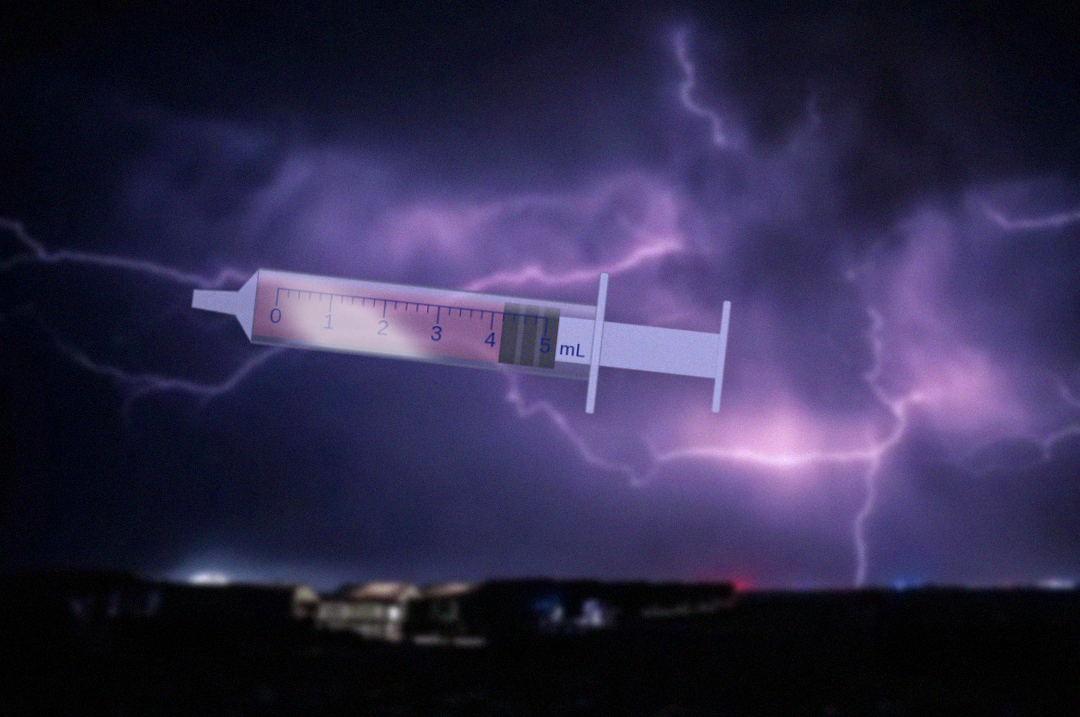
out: 4.2 mL
